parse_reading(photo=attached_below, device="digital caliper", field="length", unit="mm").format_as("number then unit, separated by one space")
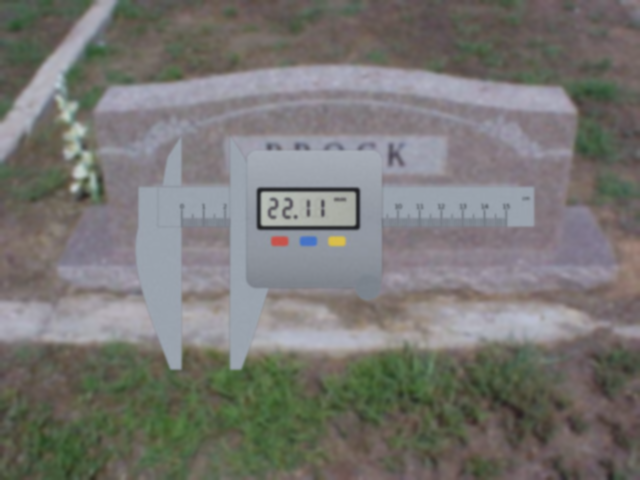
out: 22.11 mm
